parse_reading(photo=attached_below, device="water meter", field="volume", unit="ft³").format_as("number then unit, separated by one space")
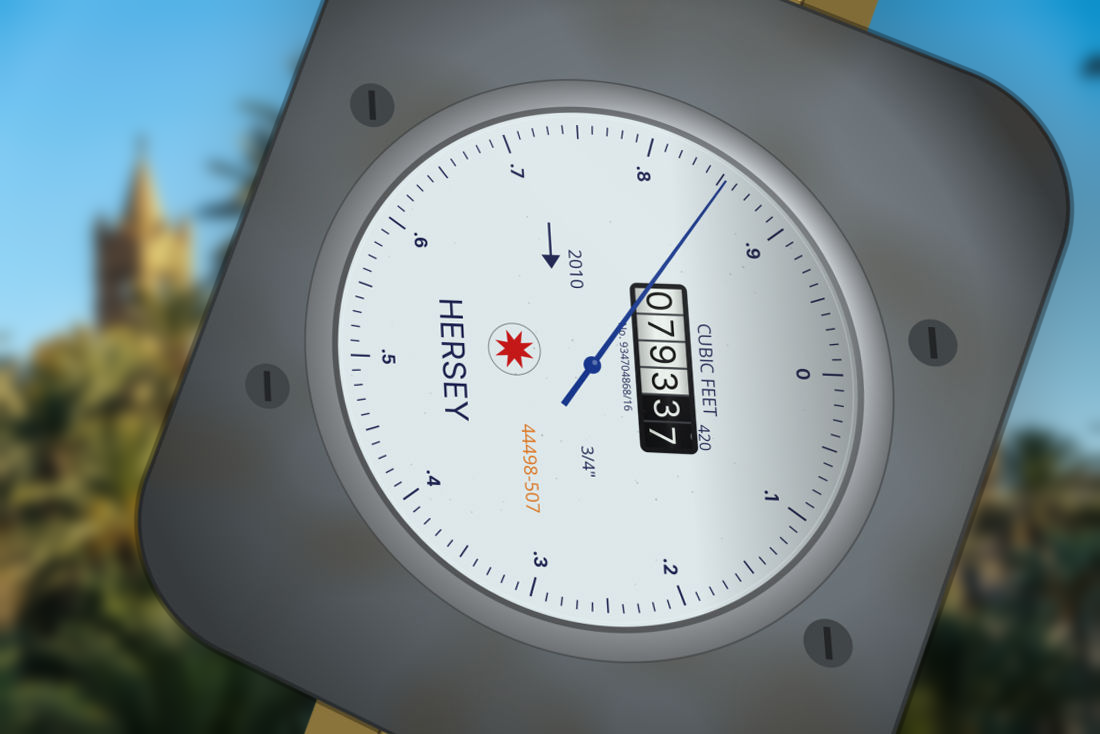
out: 79336.85 ft³
